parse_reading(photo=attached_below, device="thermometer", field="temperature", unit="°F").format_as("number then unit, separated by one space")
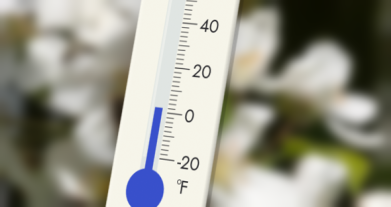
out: 2 °F
